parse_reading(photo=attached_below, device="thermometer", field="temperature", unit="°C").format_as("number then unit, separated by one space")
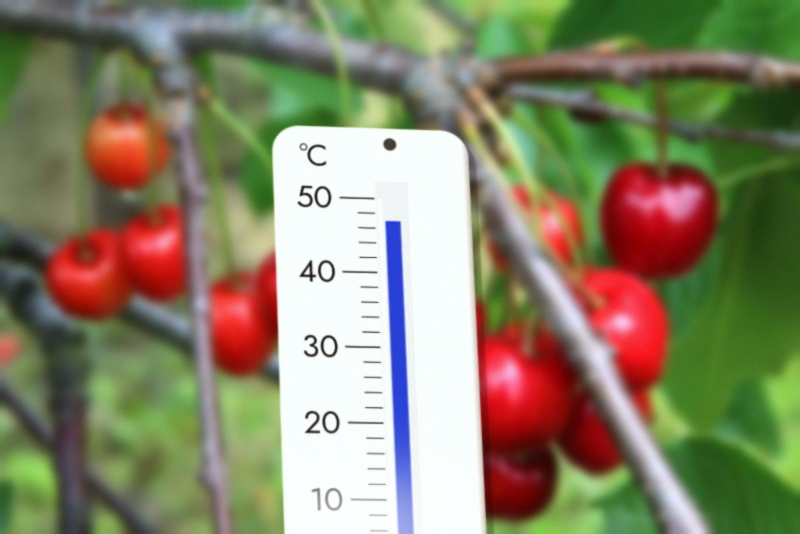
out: 47 °C
